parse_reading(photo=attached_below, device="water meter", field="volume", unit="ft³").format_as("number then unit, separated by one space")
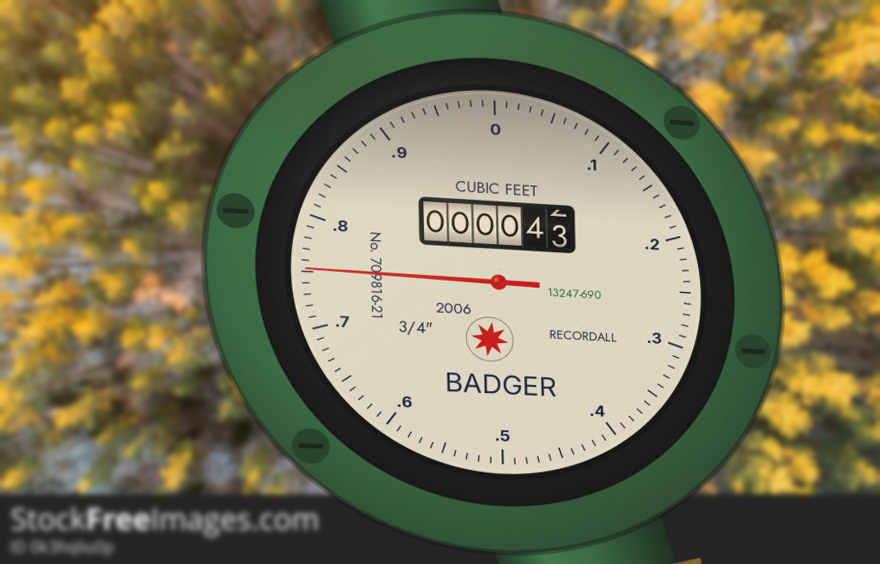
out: 42.75 ft³
